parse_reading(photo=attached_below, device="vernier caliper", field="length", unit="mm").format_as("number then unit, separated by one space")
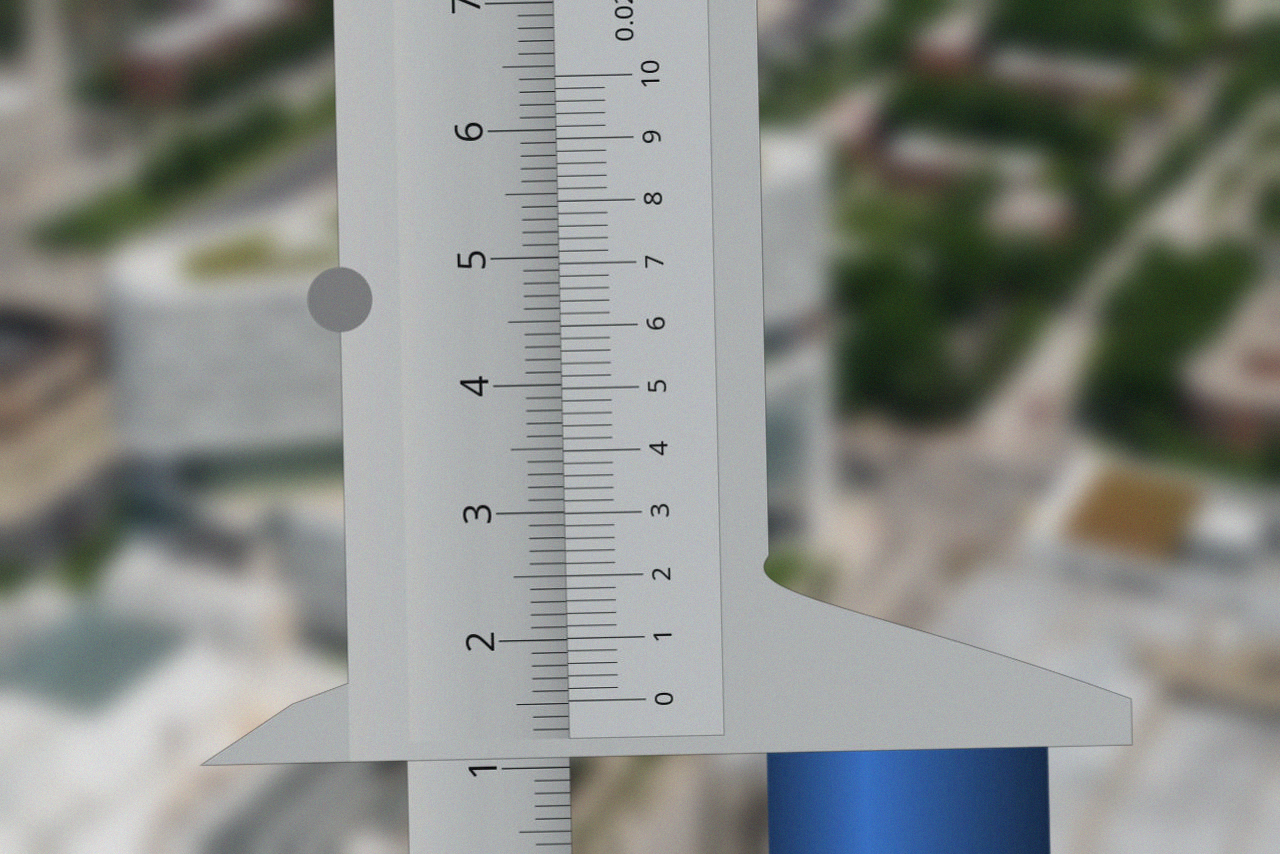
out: 15.2 mm
